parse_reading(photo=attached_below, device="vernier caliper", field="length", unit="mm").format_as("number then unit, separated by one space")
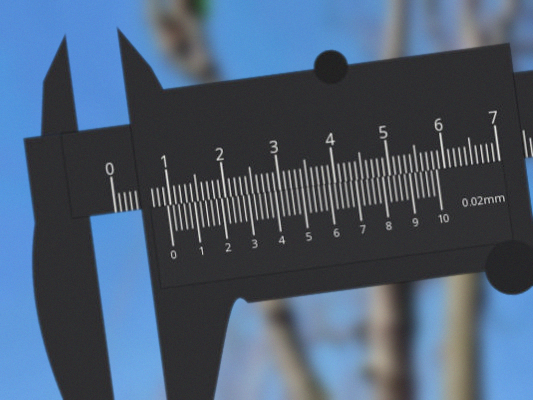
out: 9.5 mm
